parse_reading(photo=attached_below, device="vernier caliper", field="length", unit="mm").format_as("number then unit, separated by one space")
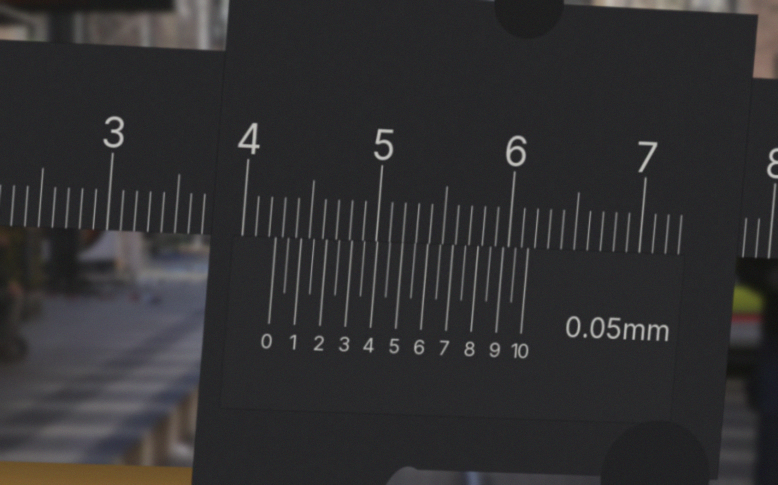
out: 42.5 mm
